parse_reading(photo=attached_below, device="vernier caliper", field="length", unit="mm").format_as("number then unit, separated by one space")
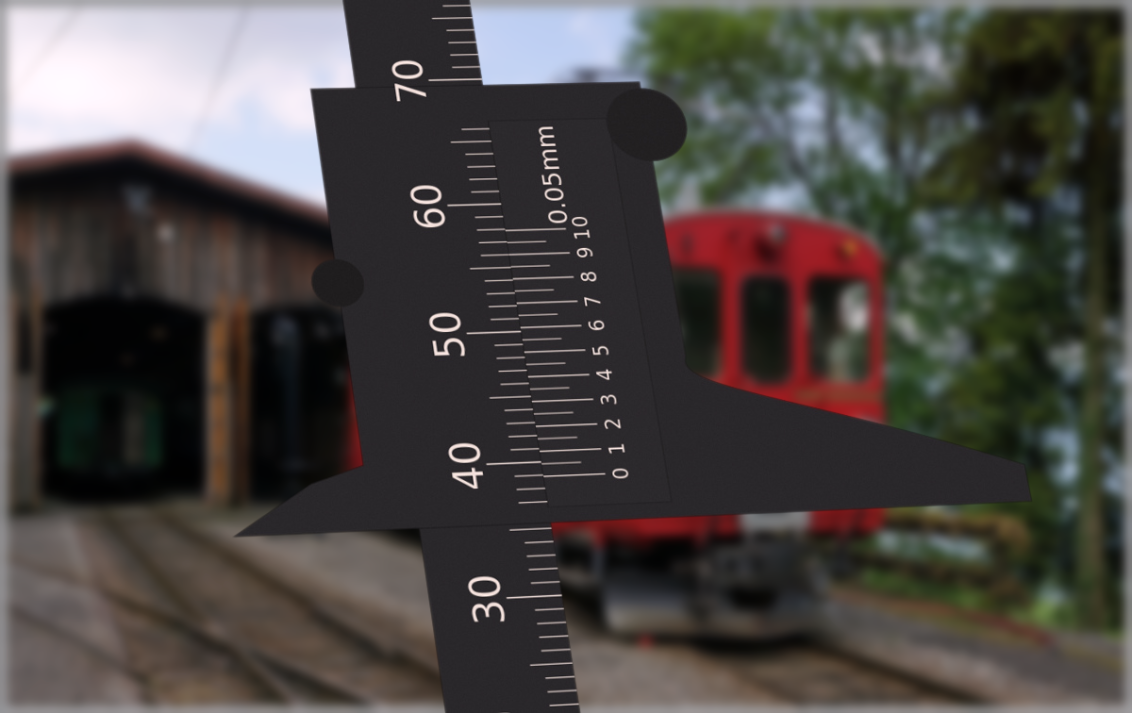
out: 38.9 mm
